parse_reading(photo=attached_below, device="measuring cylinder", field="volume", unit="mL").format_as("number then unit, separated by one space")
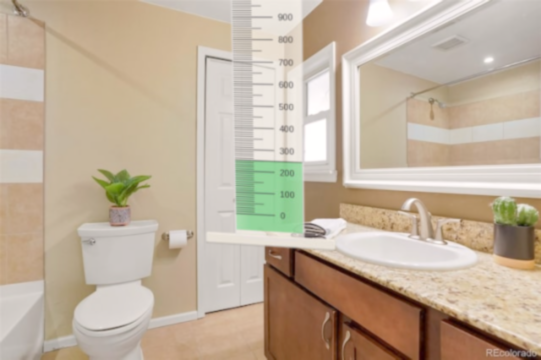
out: 250 mL
